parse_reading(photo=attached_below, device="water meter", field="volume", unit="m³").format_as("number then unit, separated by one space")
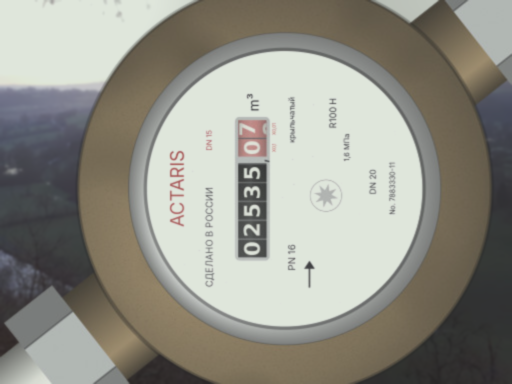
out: 2535.07 m³
